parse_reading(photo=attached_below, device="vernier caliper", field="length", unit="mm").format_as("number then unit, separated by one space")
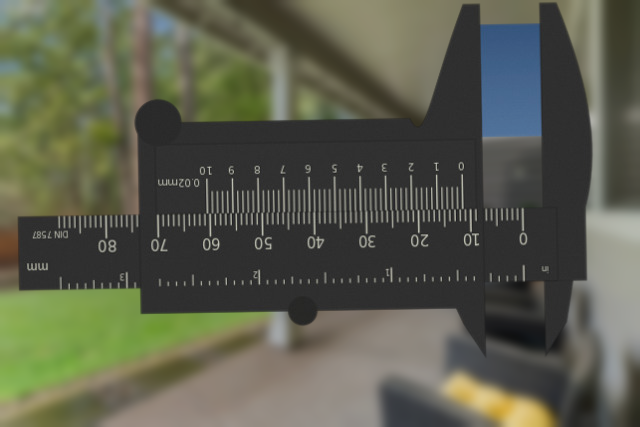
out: 11.5 mm
